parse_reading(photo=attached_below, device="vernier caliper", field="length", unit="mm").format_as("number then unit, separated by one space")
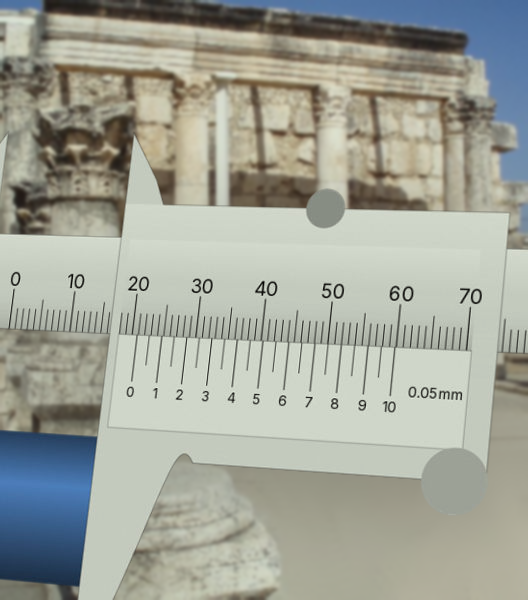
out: 20.8 mm
